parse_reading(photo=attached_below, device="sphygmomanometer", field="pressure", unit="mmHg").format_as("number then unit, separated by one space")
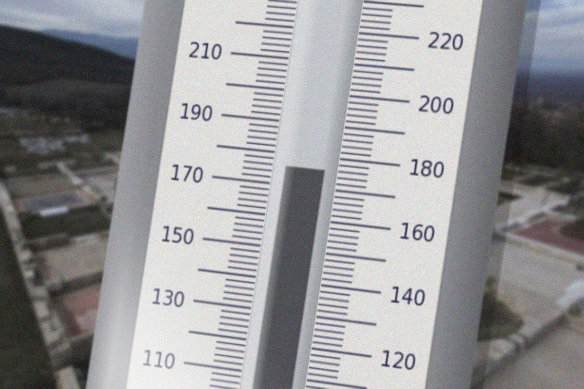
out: 176 mmHg
